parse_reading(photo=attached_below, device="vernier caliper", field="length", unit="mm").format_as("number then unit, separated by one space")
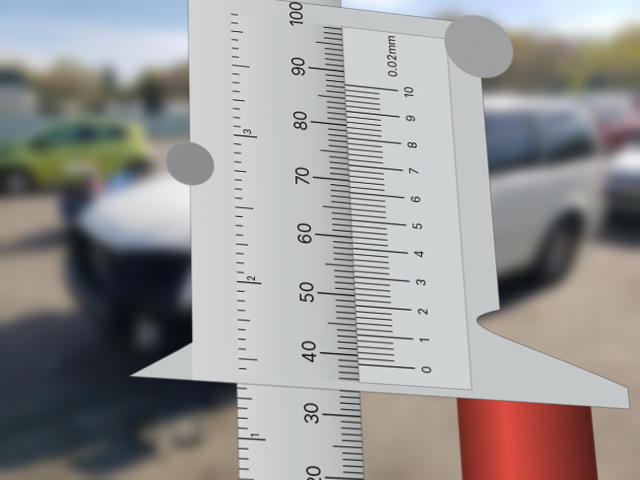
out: 38.5 mm
